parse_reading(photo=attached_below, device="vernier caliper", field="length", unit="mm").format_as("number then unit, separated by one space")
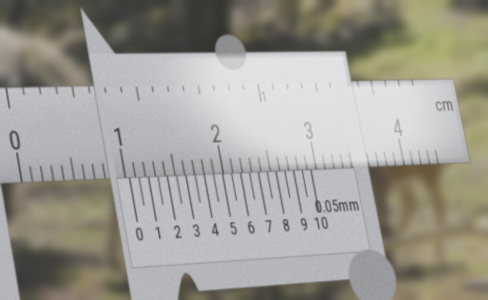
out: 10.4 mm
